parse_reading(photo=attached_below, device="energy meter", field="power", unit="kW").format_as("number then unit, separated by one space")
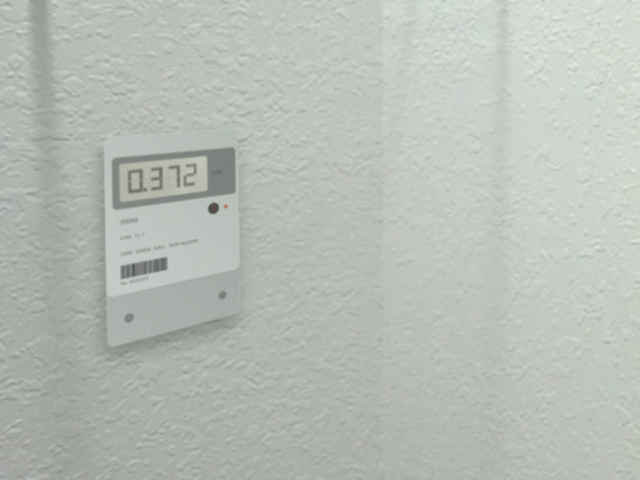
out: 0.372 kW
